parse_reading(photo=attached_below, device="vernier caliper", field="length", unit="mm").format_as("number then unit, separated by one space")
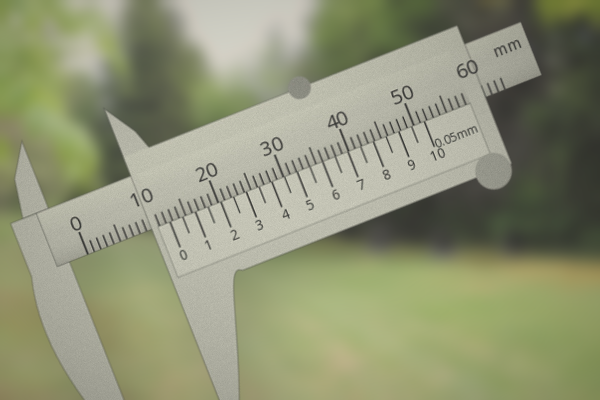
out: 12.6 mm
